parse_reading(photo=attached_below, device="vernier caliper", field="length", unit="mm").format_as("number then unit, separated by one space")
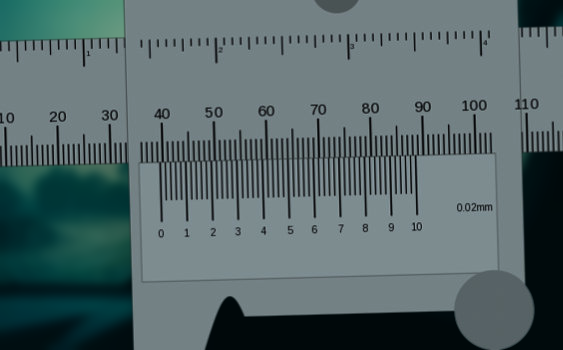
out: 39.5 mm
